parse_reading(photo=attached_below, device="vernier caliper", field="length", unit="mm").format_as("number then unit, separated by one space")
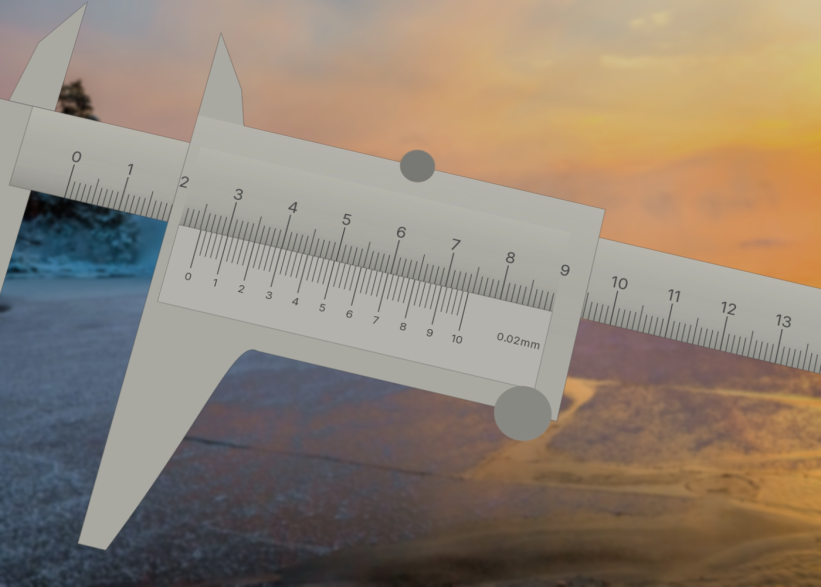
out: 25.2 mm
